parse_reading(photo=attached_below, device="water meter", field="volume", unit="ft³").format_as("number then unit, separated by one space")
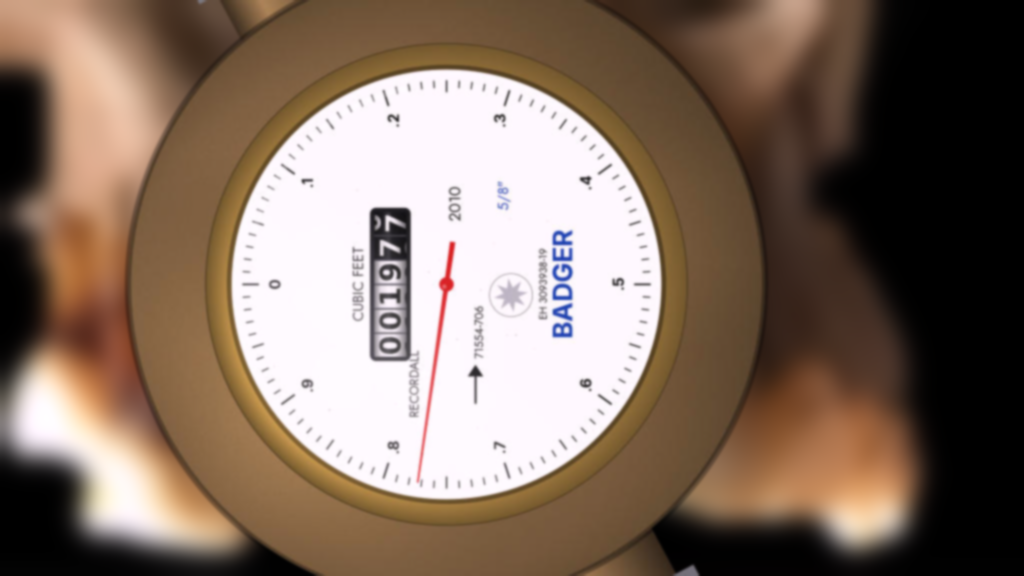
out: 1976.77 ft³
